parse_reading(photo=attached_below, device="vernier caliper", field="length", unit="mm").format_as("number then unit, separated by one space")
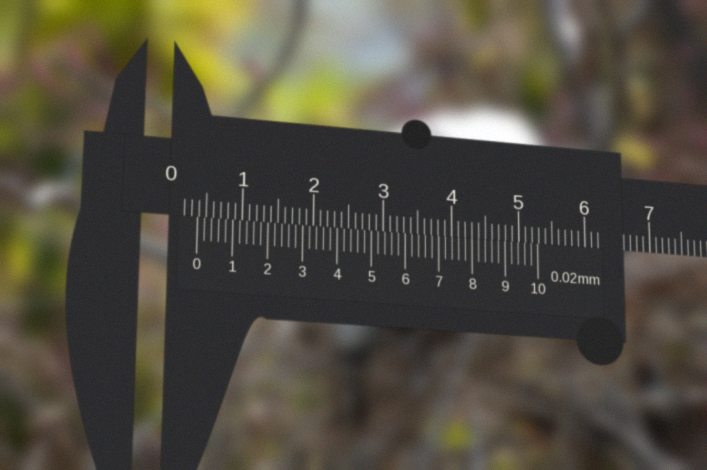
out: 3.8 mm
